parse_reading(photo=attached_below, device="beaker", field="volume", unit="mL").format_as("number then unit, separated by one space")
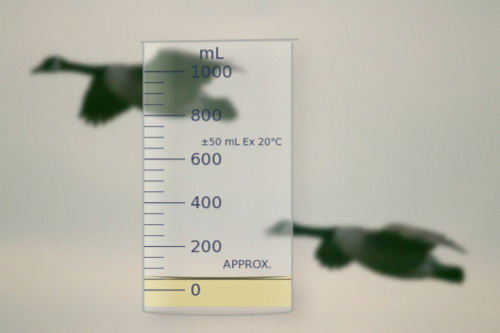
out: 50 mL
